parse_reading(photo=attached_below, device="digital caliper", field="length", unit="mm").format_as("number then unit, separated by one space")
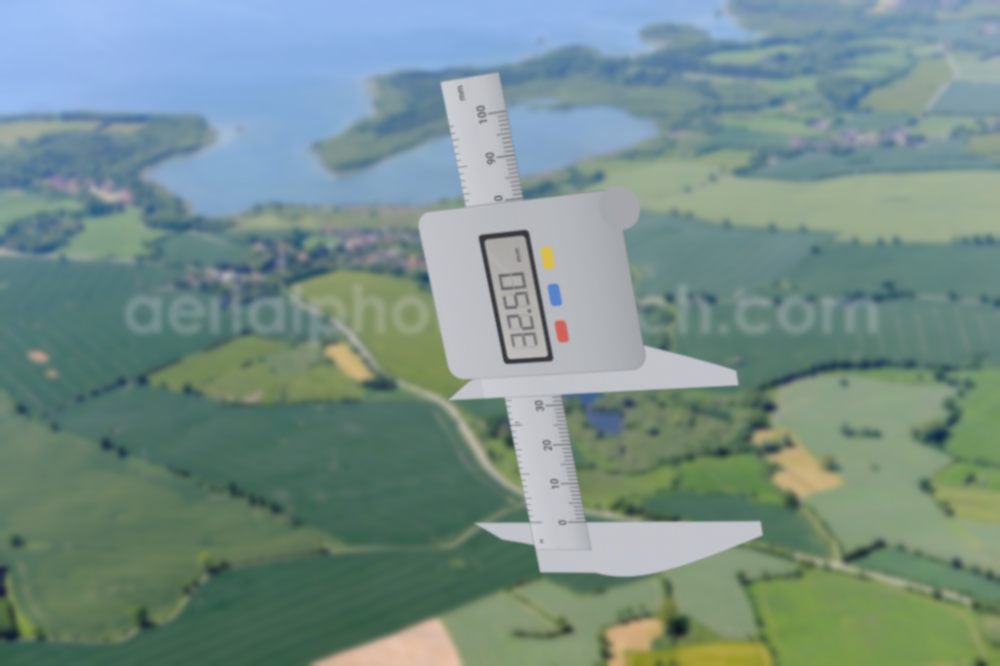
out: 32.50 mm
